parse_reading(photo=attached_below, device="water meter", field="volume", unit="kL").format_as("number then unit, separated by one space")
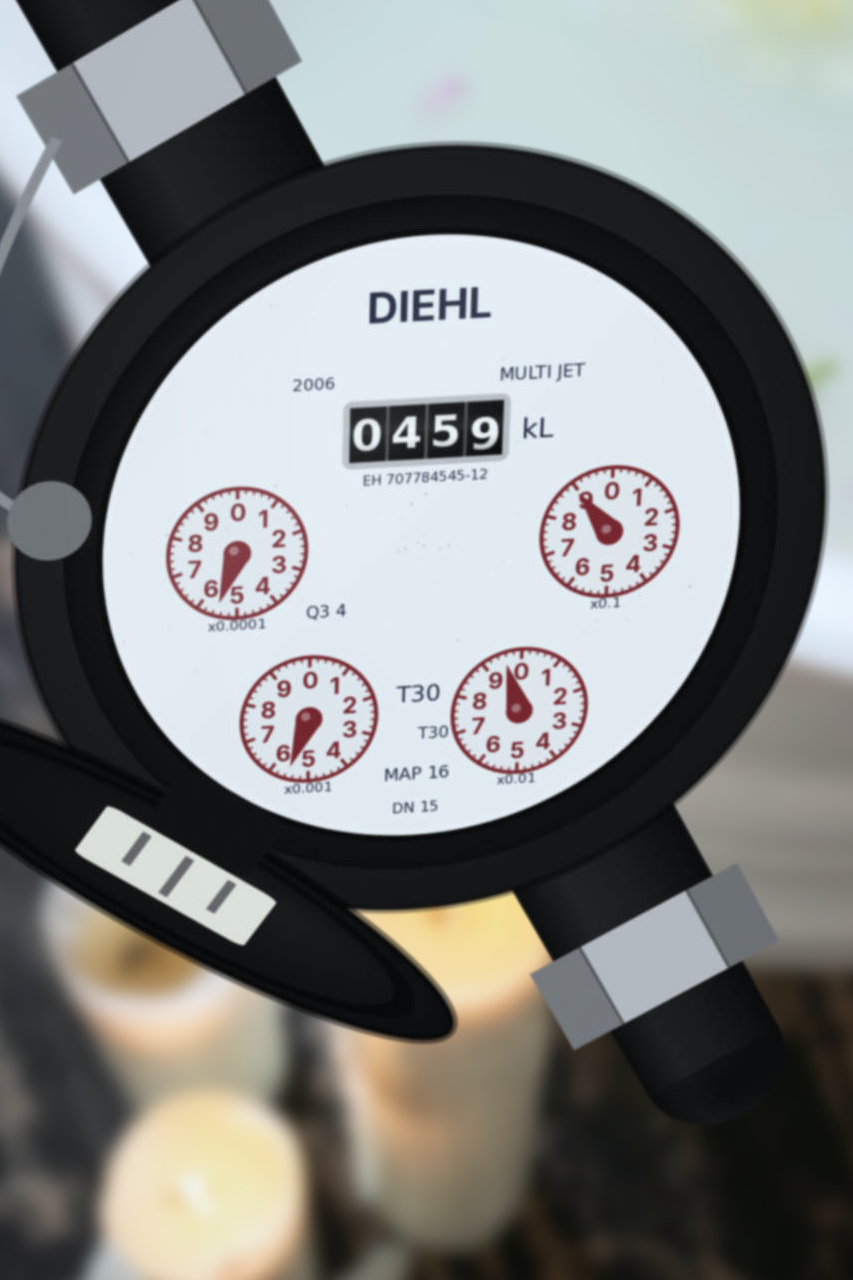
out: 458.8955 kL
